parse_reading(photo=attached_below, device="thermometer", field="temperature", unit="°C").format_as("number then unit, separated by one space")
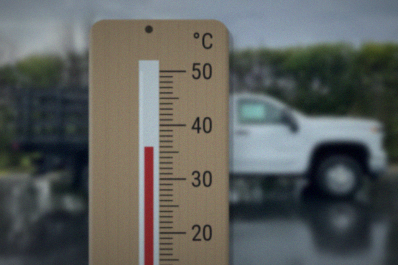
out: 36 °C
